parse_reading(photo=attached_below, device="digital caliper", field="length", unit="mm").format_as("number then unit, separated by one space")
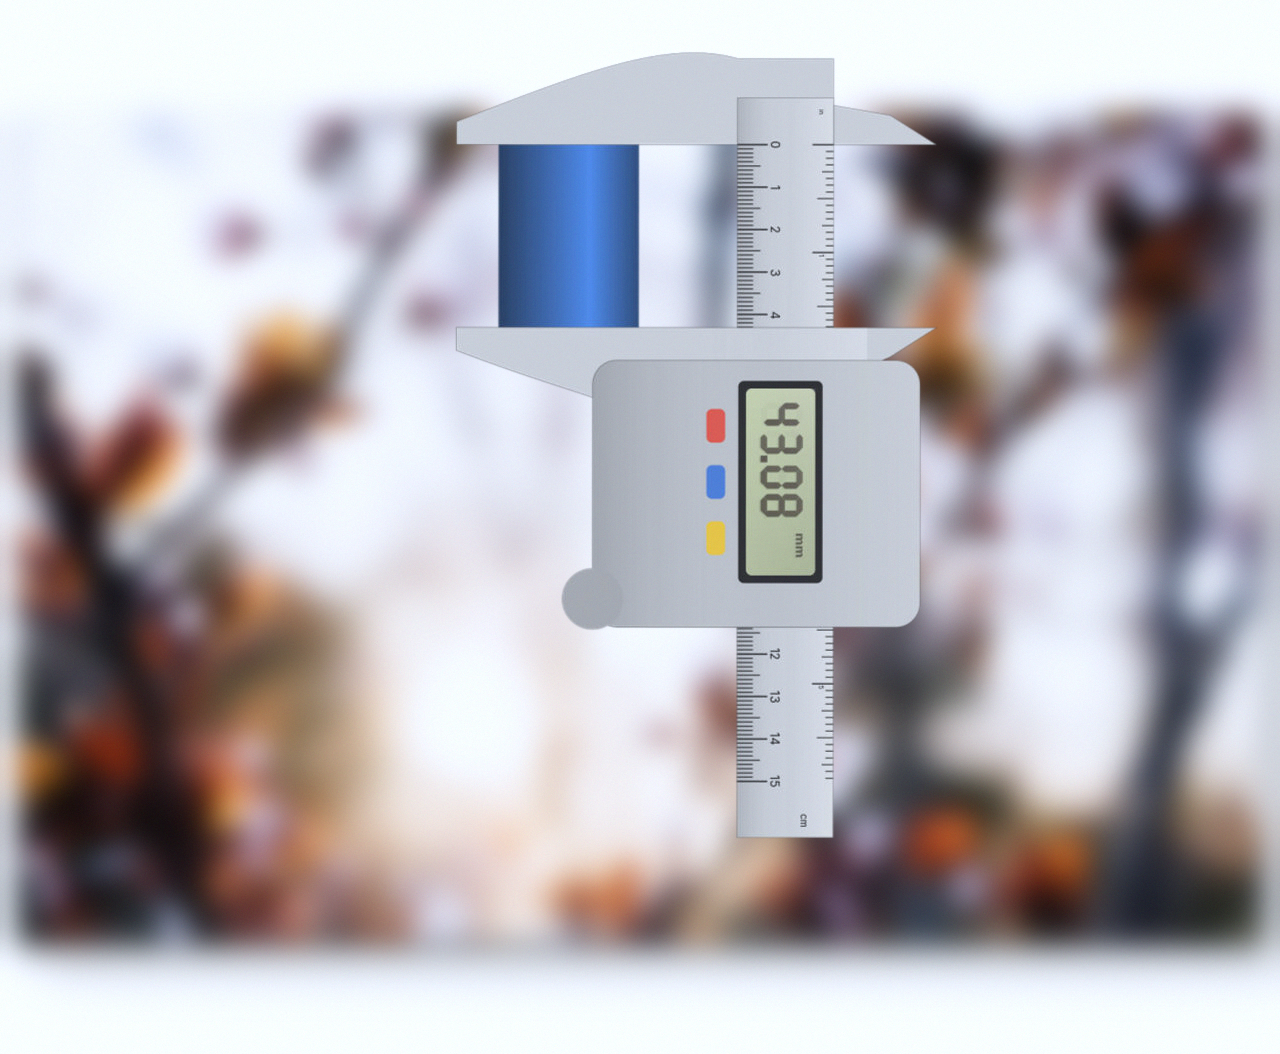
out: 43.08 mm
